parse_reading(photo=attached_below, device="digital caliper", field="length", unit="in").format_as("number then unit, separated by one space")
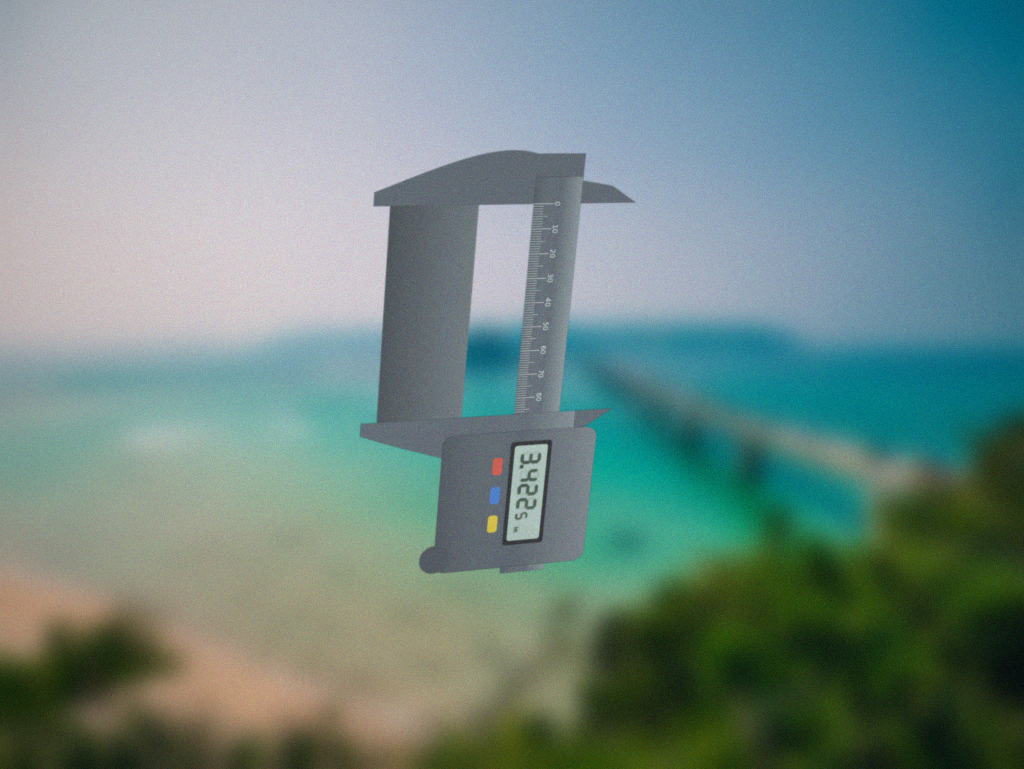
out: 3.4225 in
